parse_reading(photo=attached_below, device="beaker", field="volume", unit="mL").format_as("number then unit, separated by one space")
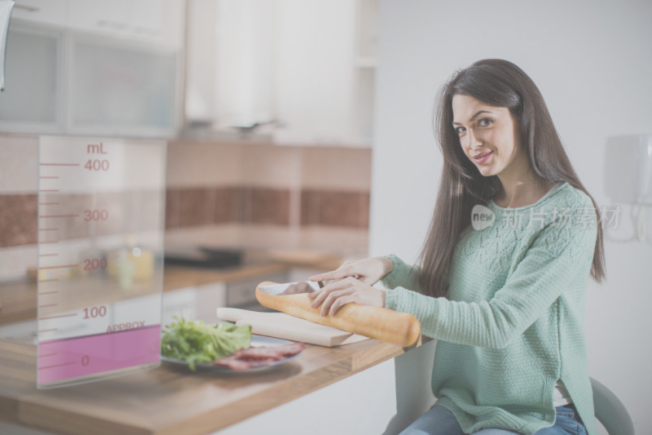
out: 50 mL
